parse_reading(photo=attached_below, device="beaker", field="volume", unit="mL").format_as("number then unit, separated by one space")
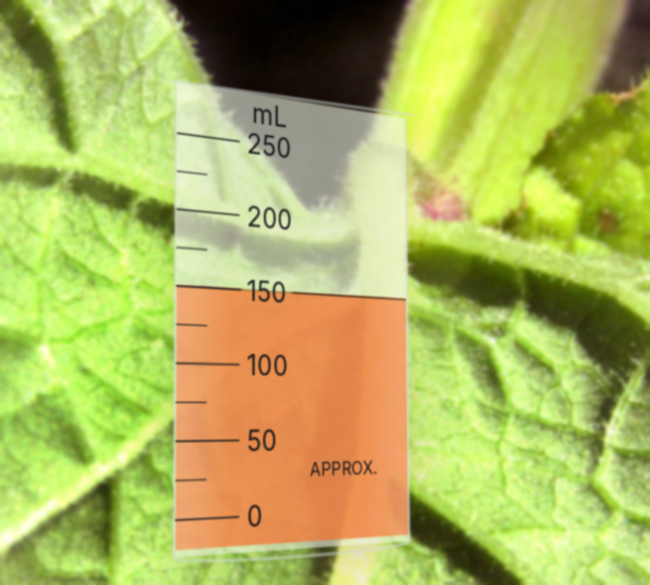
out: 150 mL
